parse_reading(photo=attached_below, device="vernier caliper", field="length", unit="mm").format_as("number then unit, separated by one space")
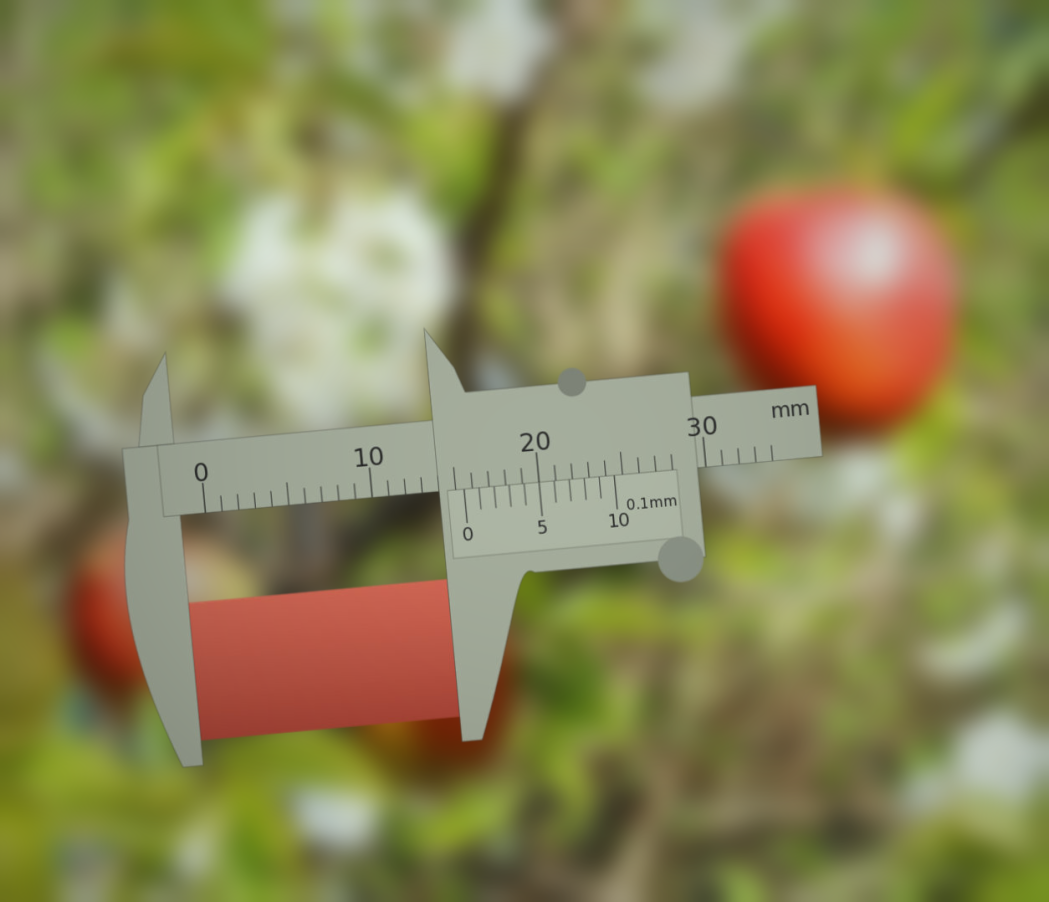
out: 15.5 mm
